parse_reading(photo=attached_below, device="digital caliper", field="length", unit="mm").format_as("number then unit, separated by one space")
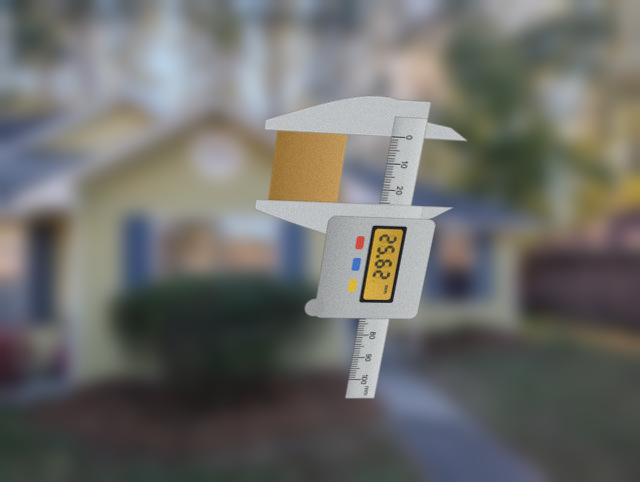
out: 25.62 mm
